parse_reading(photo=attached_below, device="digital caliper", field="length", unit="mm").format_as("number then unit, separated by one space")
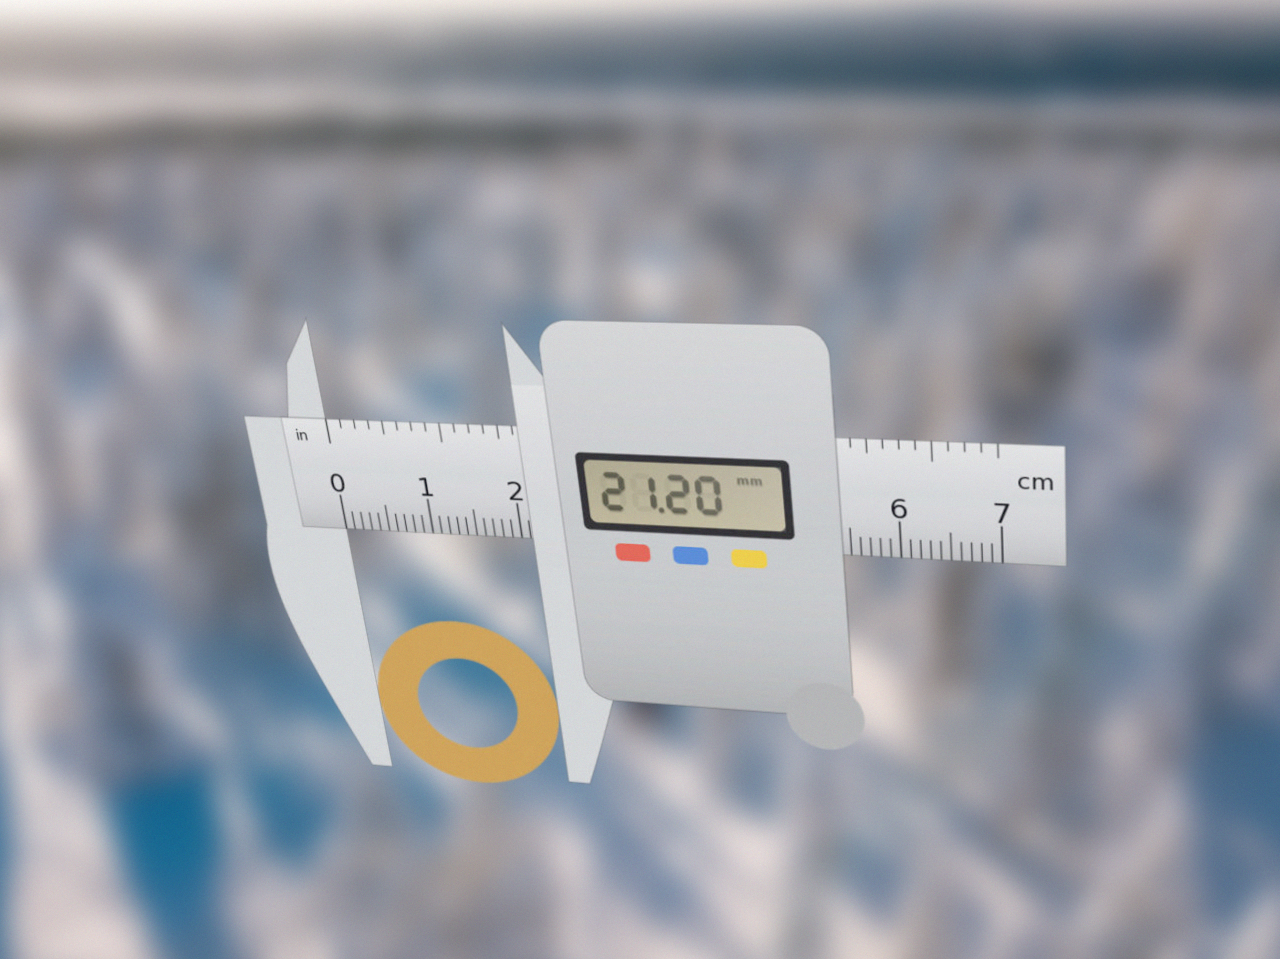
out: 21.20 mm
